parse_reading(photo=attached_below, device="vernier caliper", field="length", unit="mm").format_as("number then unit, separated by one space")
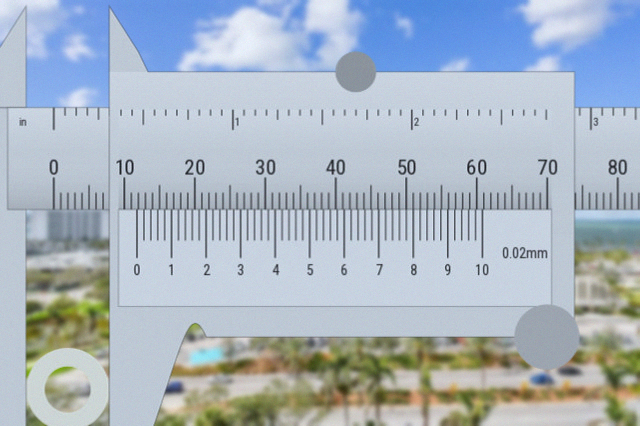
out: 11.8 mm
